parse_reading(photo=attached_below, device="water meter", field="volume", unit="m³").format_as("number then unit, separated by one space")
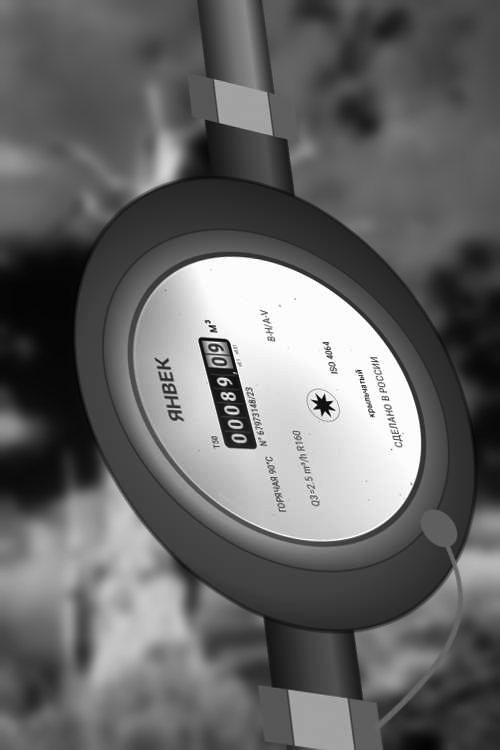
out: 89.09 m³
